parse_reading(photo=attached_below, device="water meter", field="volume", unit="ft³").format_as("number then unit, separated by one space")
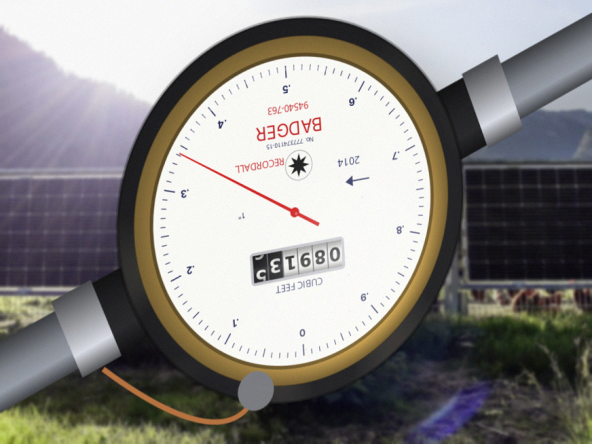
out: 89135.34 ft³
